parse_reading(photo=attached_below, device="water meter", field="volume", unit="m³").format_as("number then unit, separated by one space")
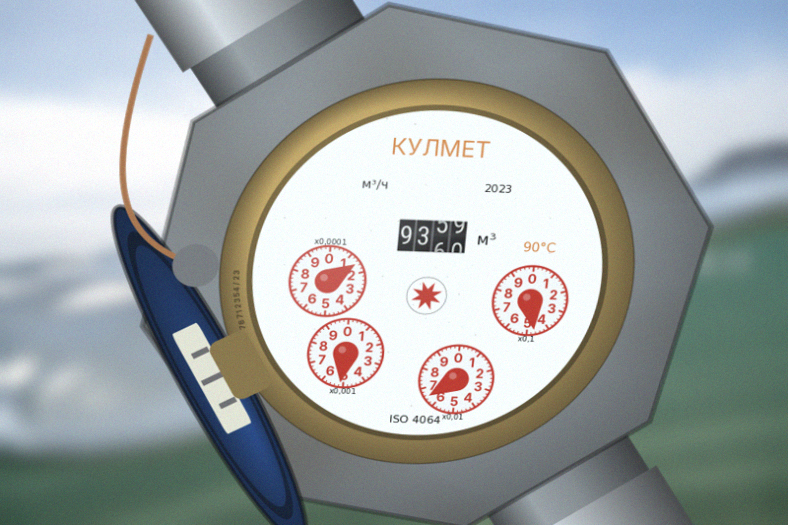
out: 9359.4651 m³
